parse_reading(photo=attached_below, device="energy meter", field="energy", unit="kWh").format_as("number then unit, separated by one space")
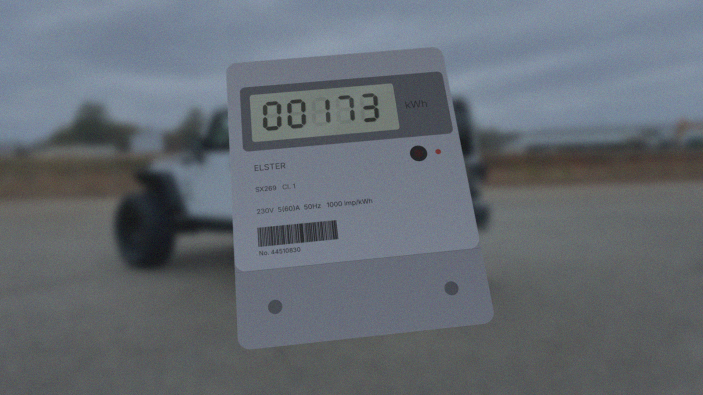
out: 173 kWh
